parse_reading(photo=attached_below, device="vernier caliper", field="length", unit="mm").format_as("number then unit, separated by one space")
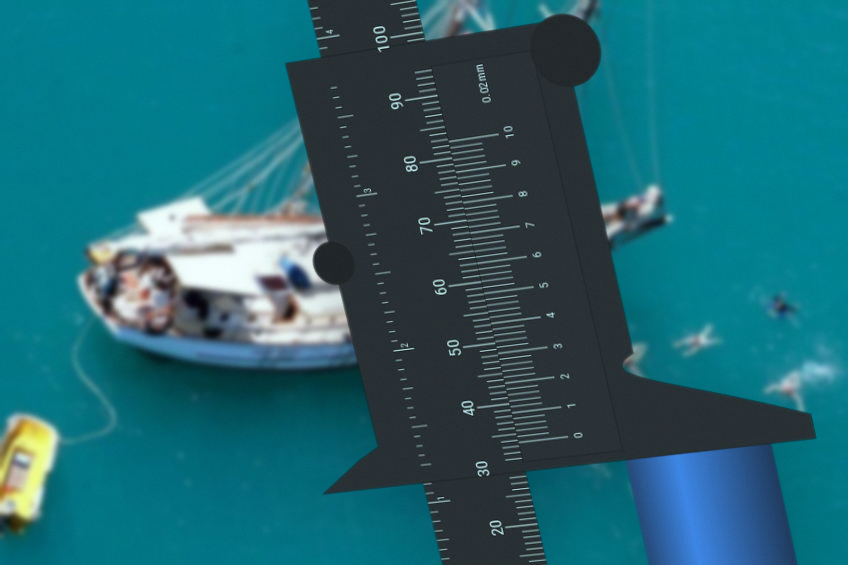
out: 33.6 mm
